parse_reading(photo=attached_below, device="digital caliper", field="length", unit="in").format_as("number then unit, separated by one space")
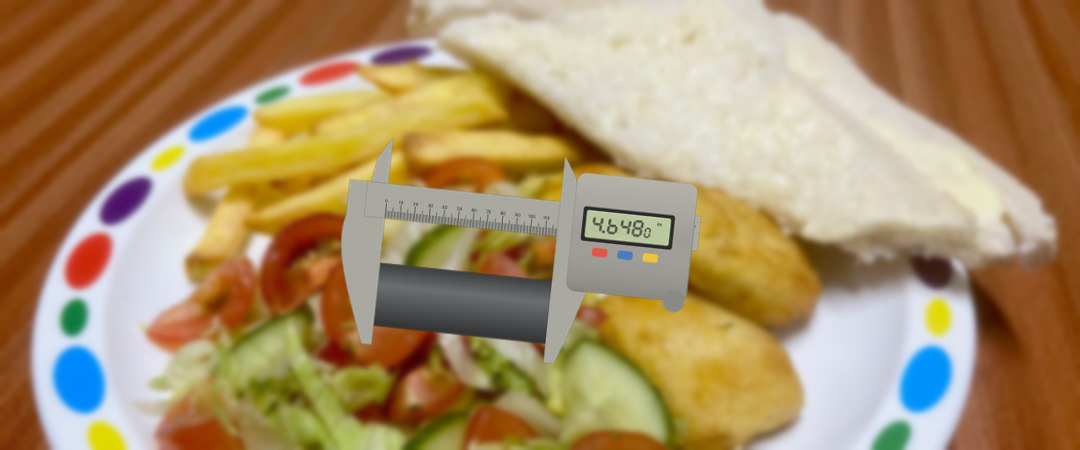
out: 4.6480 in
